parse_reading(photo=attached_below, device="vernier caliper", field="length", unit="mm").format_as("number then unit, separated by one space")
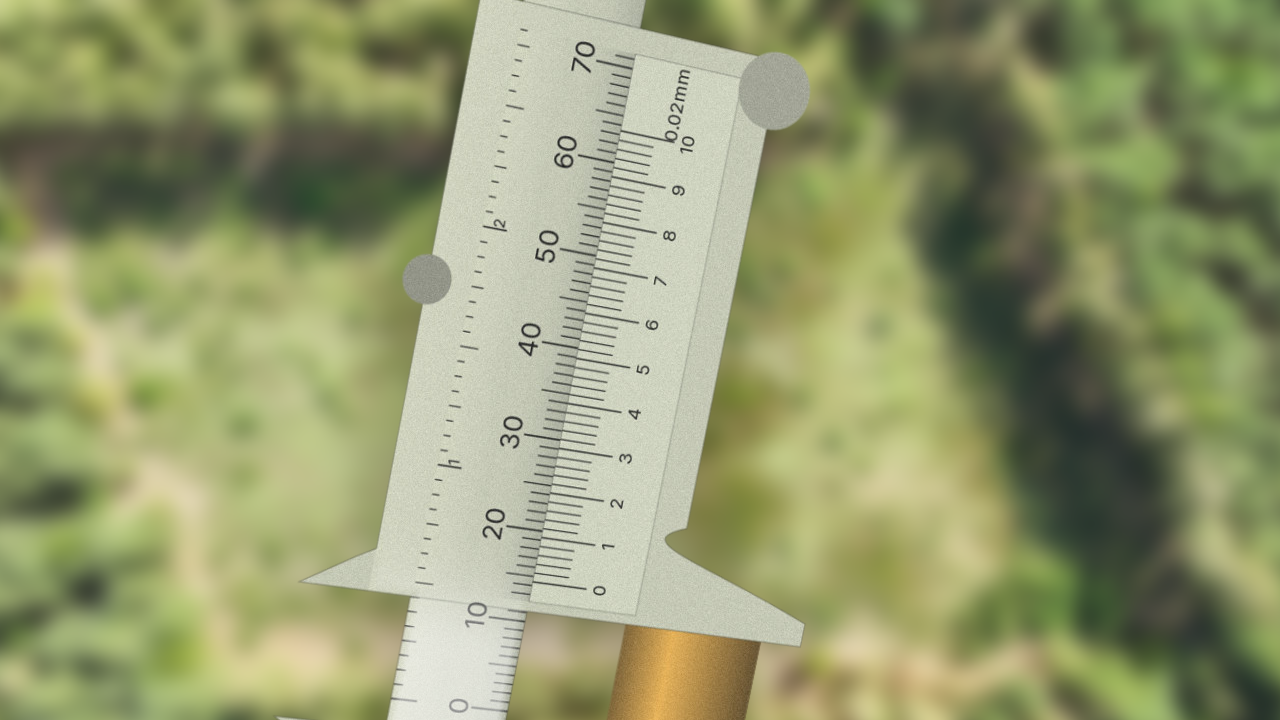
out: 14.4 mm
